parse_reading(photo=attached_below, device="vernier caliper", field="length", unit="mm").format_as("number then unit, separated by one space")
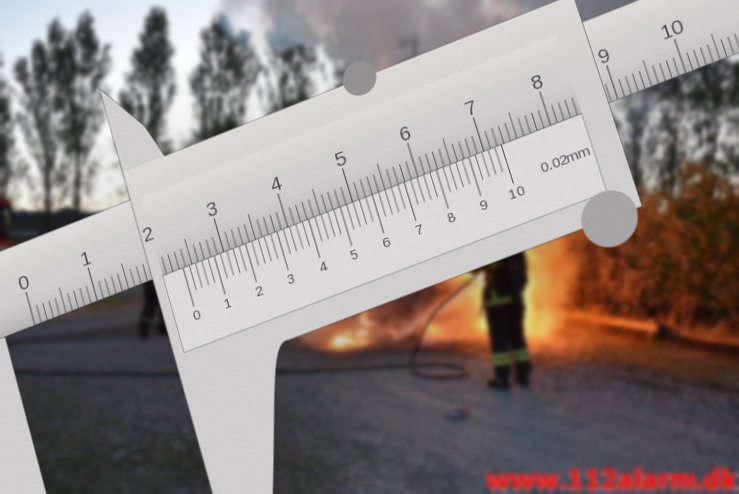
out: 23.6 mm
